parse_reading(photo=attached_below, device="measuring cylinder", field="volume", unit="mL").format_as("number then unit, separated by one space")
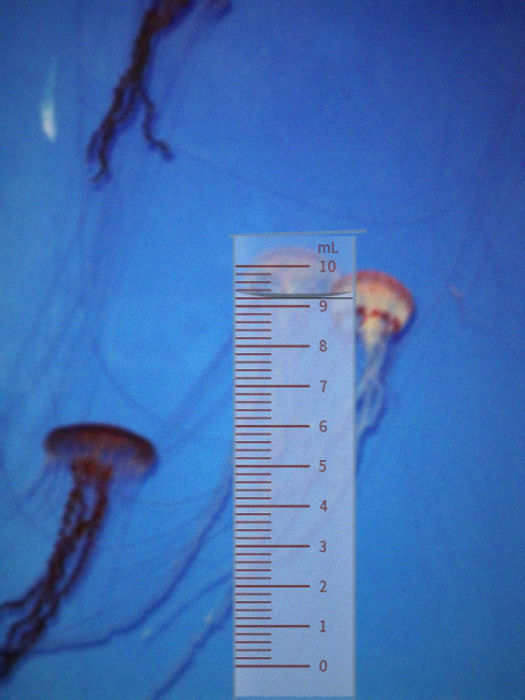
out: 9.2 mL
